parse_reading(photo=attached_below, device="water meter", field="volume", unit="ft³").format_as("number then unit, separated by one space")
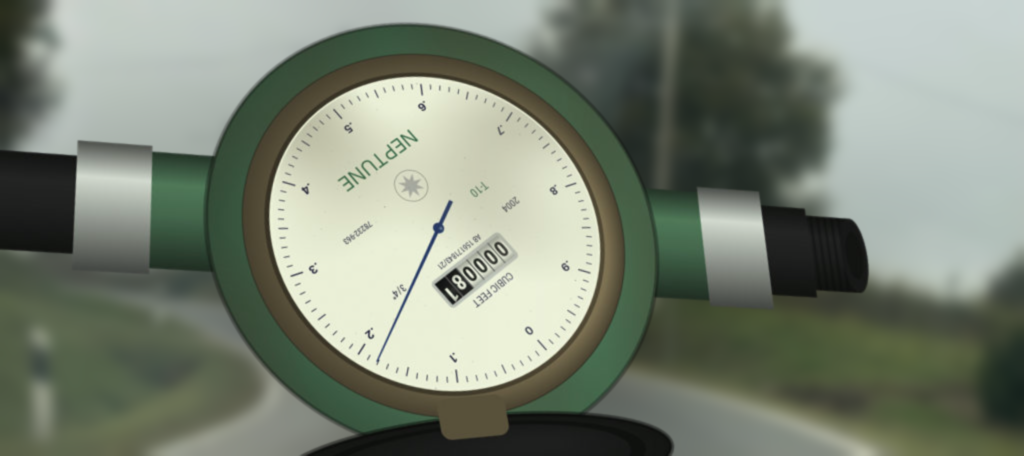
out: 81.18 ft³
